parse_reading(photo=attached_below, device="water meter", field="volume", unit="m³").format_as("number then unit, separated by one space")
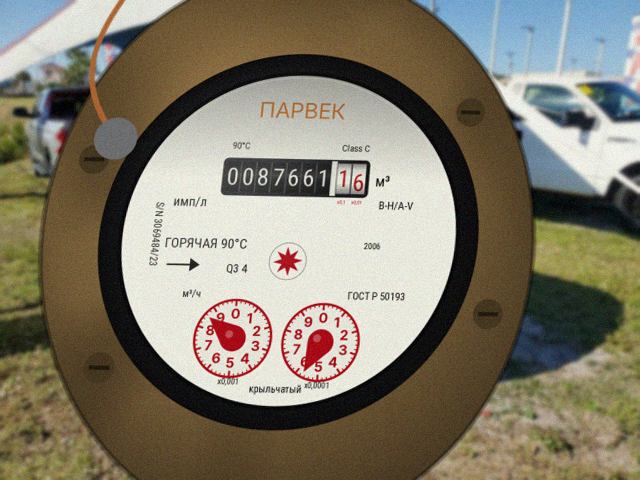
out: 87661.1585 m³
